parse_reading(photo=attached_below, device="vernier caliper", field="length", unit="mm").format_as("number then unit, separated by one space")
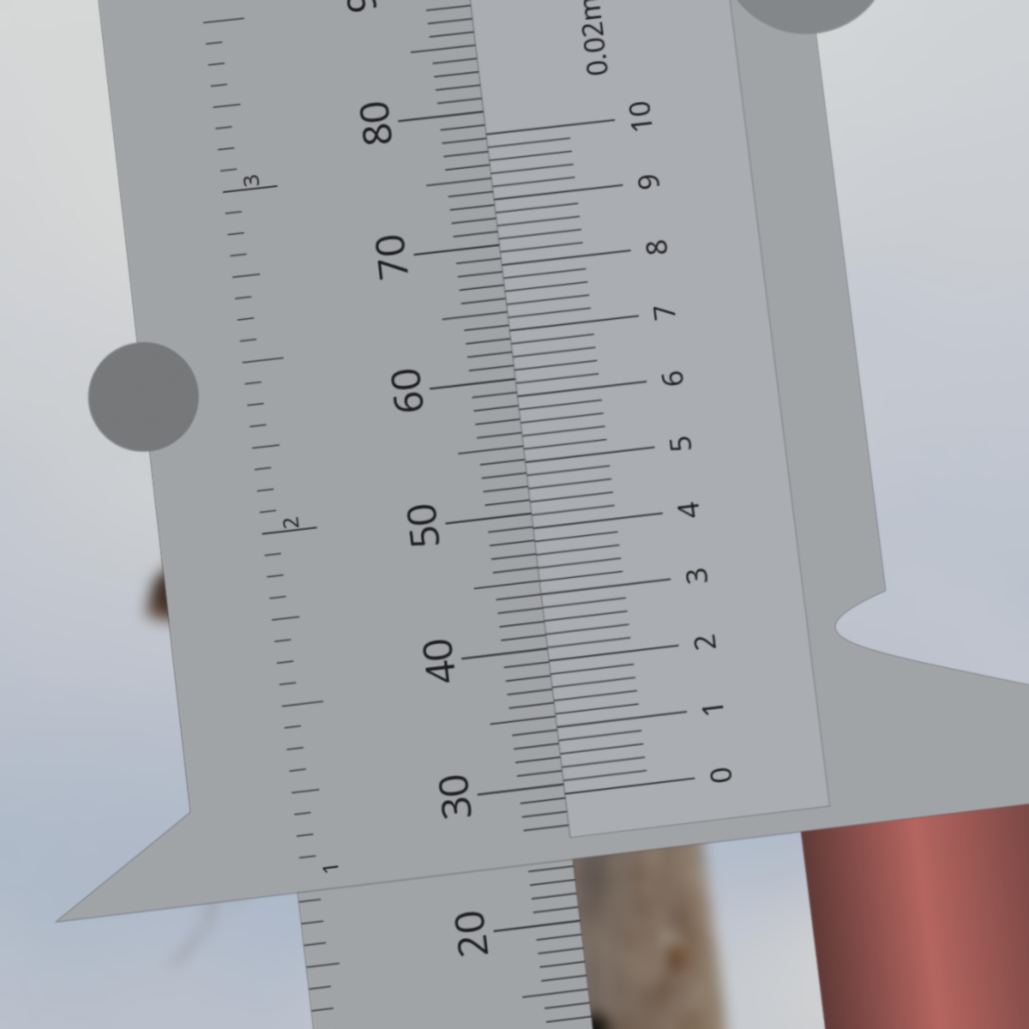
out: 29.3 mm
